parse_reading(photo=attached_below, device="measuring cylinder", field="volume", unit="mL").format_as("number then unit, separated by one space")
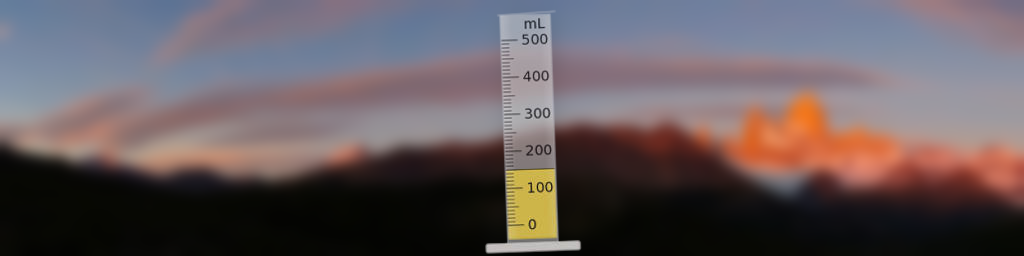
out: 150 mL
